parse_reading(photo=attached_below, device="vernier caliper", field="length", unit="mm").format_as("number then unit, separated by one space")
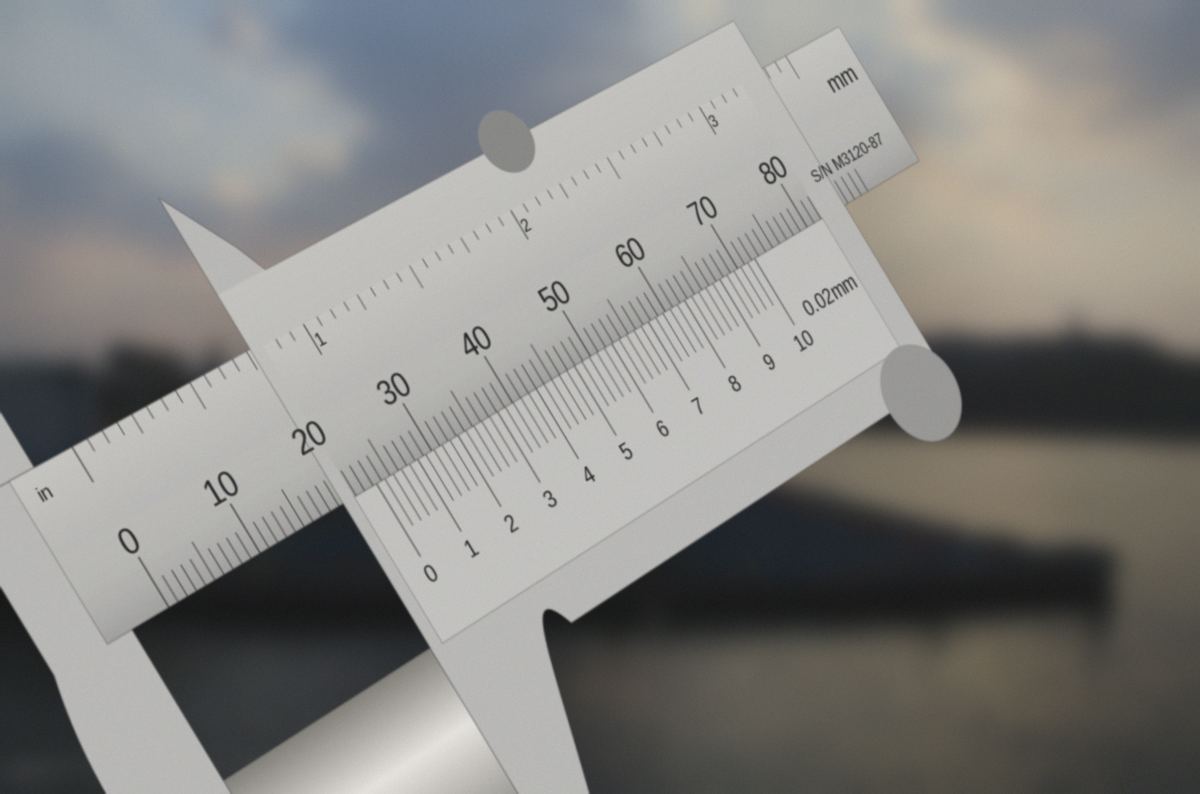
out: 23.4 mm
